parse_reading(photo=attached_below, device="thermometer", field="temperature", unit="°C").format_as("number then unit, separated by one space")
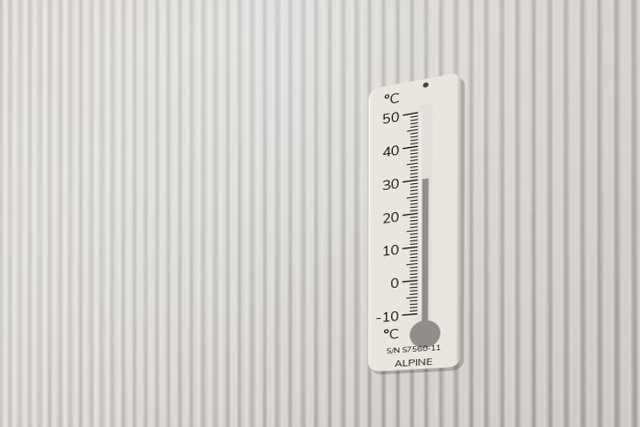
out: 30 °C
